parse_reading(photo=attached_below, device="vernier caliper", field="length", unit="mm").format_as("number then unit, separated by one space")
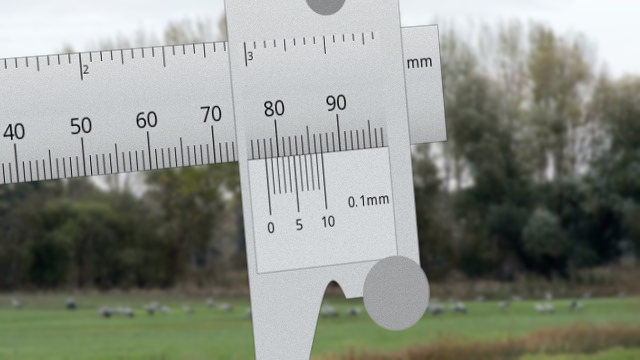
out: 78.0 mm
